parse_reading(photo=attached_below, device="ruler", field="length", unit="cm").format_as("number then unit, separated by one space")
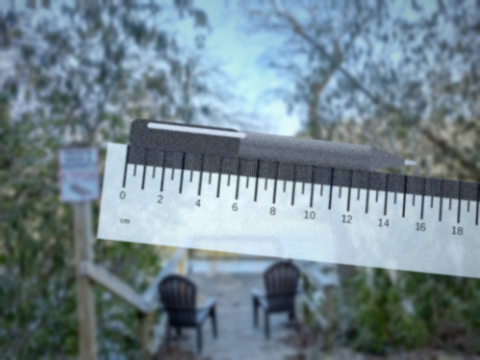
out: 15.5 cm
